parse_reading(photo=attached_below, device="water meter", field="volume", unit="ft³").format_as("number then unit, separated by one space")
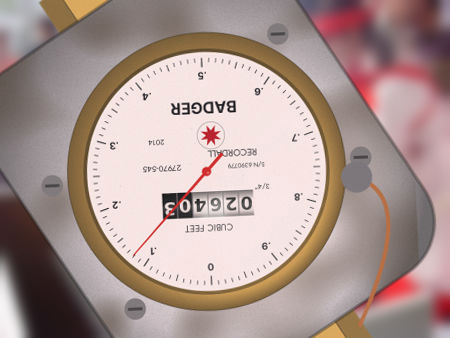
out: 26403.12 ft³
